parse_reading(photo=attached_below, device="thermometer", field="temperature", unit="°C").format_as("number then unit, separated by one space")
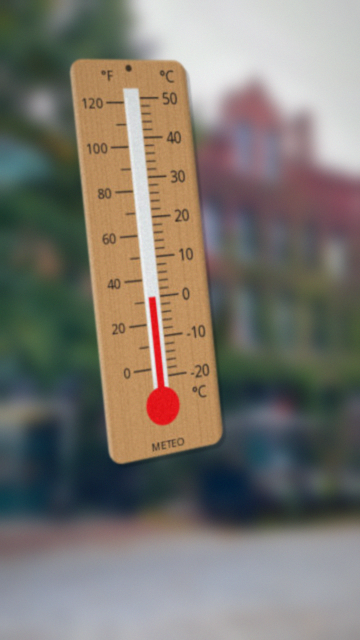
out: 0 °C
